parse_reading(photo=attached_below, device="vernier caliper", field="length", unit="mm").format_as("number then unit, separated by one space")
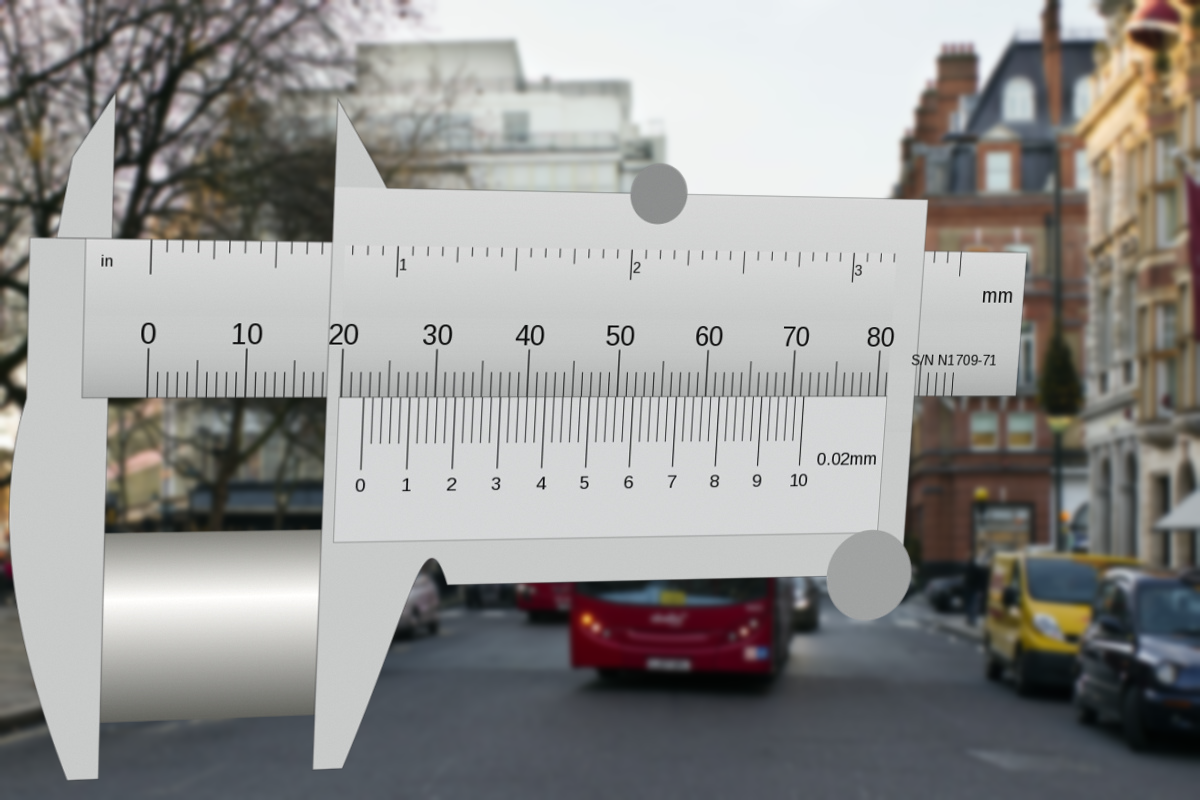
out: 22.4 mm
